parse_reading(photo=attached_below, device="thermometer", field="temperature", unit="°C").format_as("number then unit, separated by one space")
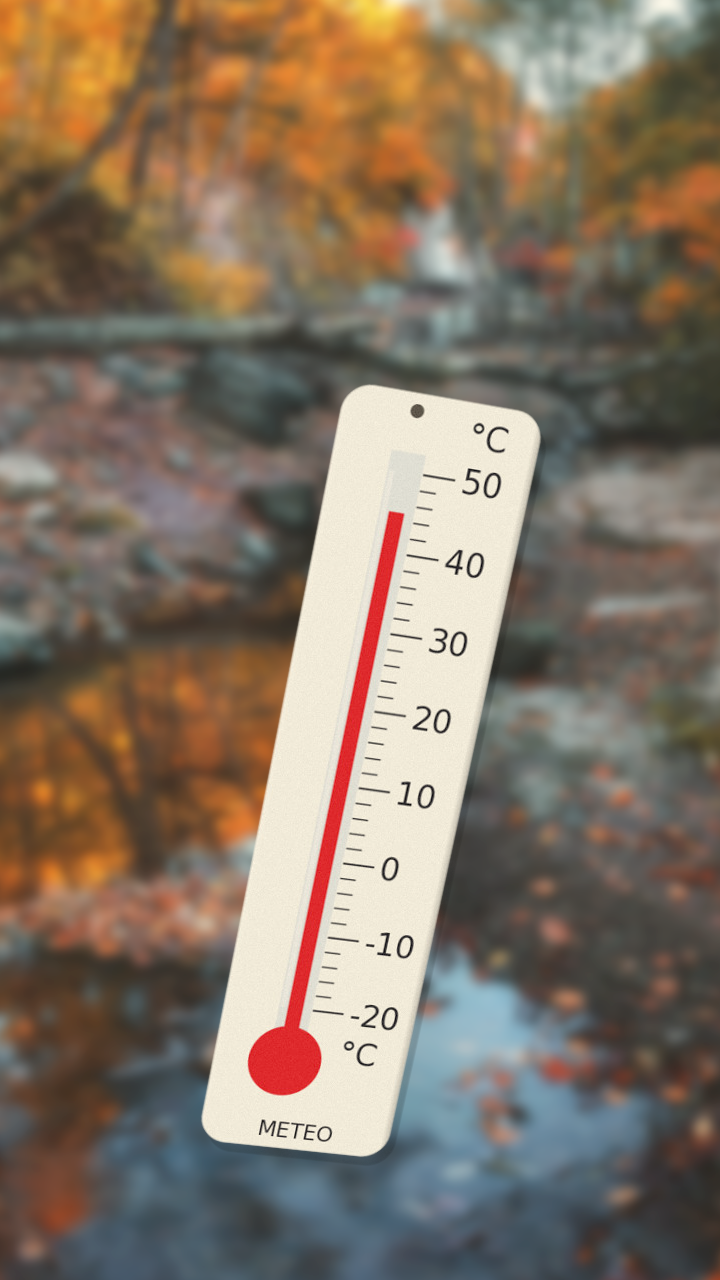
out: 45 °C
